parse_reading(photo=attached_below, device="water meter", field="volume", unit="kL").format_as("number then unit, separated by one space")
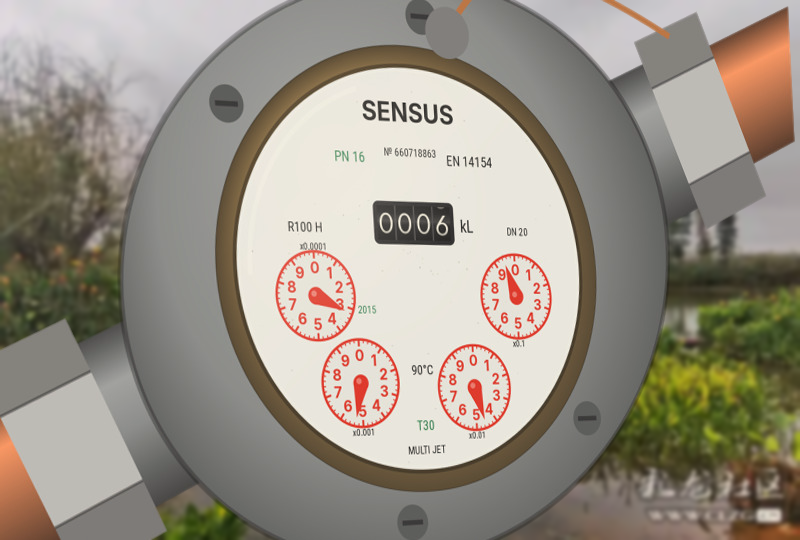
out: 5.9453 kL
